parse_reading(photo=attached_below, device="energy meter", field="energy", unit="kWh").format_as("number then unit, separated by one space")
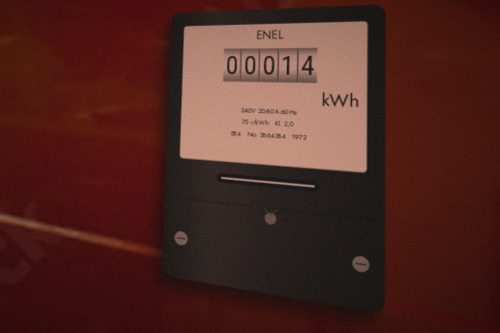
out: 14 kWh
